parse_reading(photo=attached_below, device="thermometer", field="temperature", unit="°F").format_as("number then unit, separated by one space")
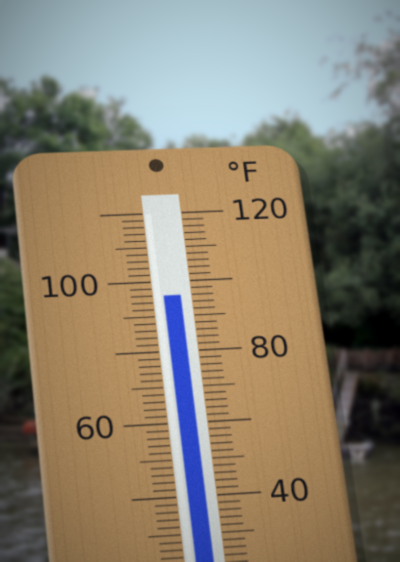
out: 96 °F
